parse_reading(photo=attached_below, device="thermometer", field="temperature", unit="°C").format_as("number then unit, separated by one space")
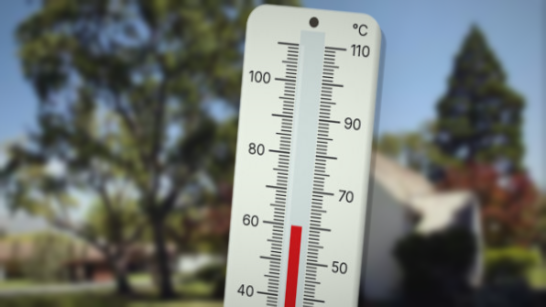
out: 60 °C
